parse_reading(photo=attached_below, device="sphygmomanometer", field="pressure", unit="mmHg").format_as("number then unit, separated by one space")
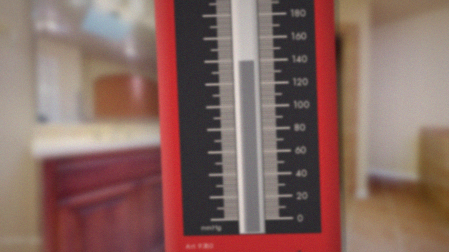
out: 140 mmHg
